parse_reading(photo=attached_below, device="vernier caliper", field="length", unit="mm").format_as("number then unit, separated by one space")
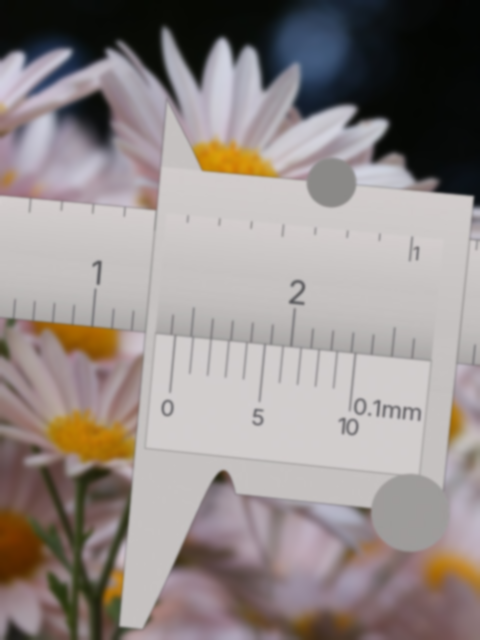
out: 14.2 mm
